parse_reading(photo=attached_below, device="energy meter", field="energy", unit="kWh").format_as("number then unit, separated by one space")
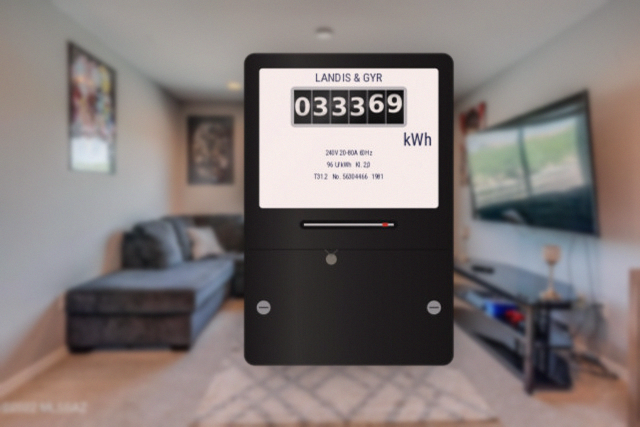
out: 33369 kWh
